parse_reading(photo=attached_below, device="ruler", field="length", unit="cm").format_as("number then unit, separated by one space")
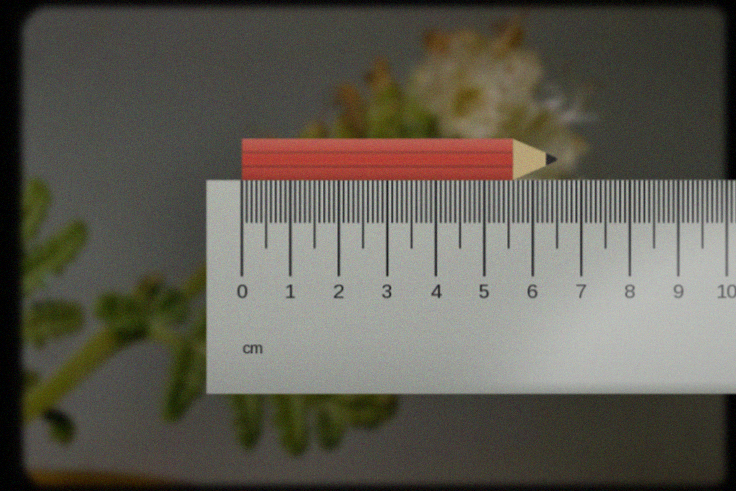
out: 6.5 cm
